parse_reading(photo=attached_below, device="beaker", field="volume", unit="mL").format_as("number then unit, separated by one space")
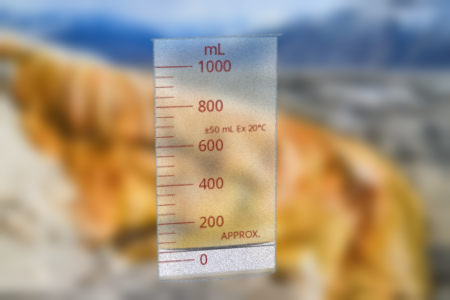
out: 50 mL
